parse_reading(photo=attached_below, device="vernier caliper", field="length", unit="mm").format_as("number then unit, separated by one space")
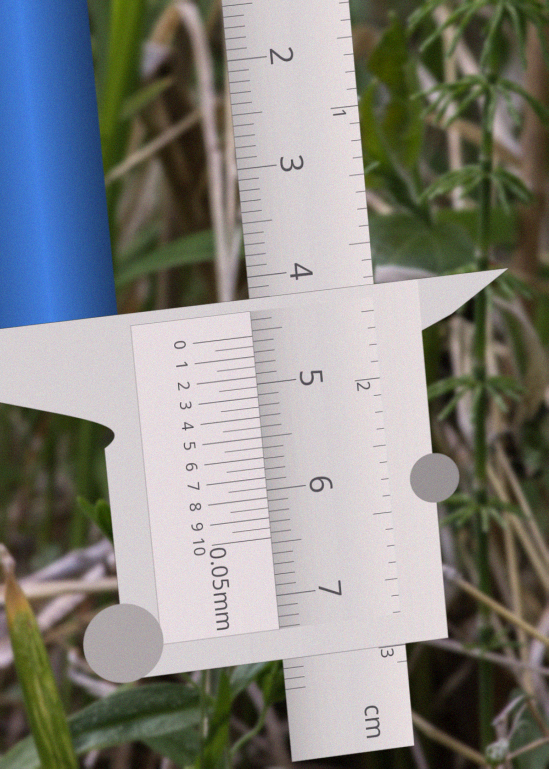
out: 45.5 mm
